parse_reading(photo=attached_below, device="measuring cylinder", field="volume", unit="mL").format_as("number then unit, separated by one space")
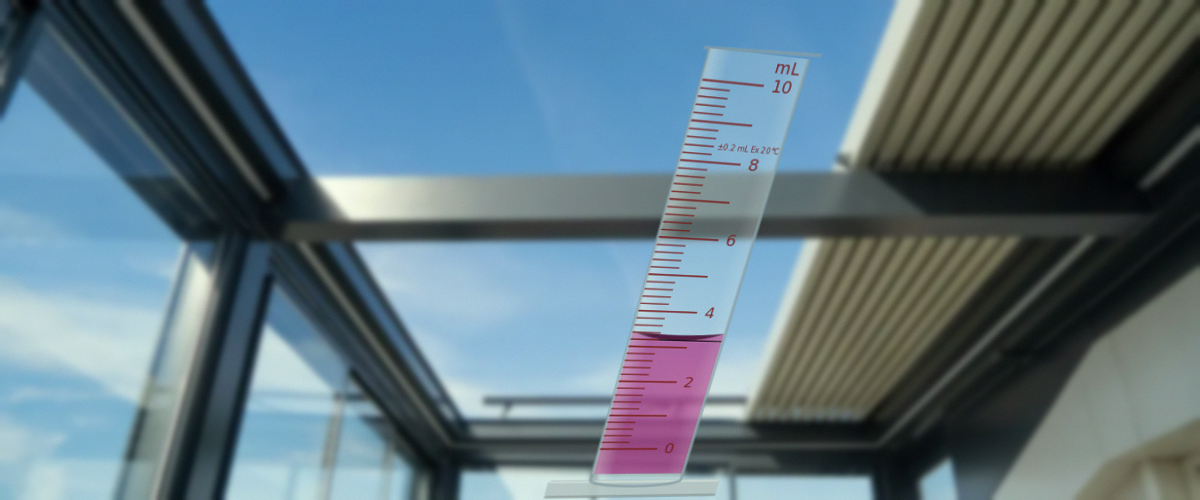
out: 3.2 mL
